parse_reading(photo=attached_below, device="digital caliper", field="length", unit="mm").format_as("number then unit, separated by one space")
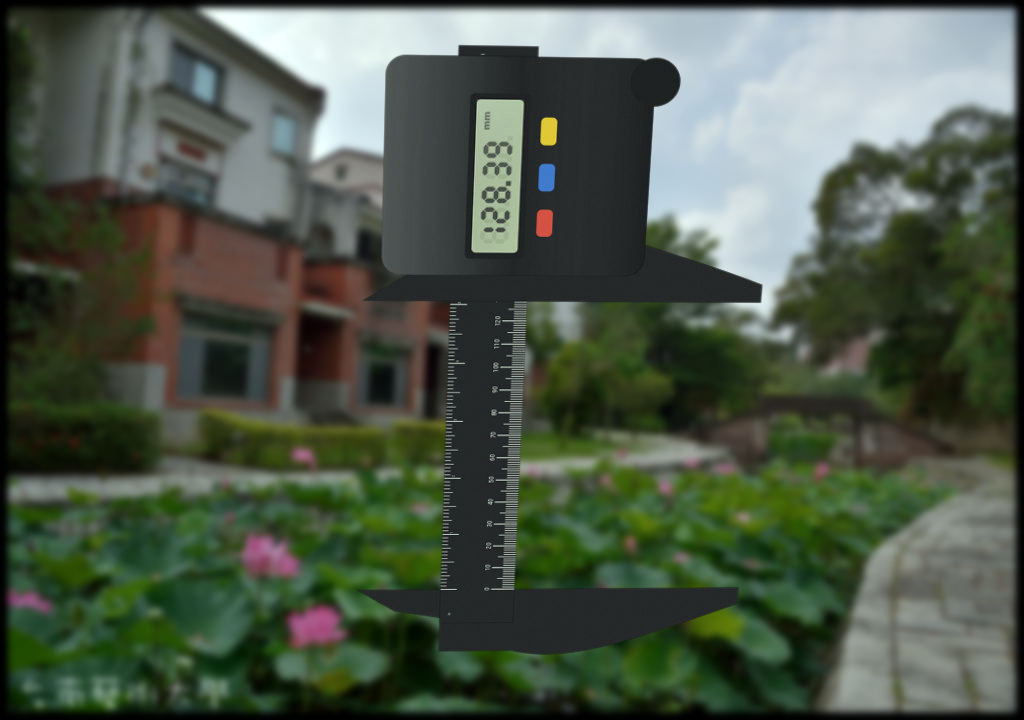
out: 128.39 mm
